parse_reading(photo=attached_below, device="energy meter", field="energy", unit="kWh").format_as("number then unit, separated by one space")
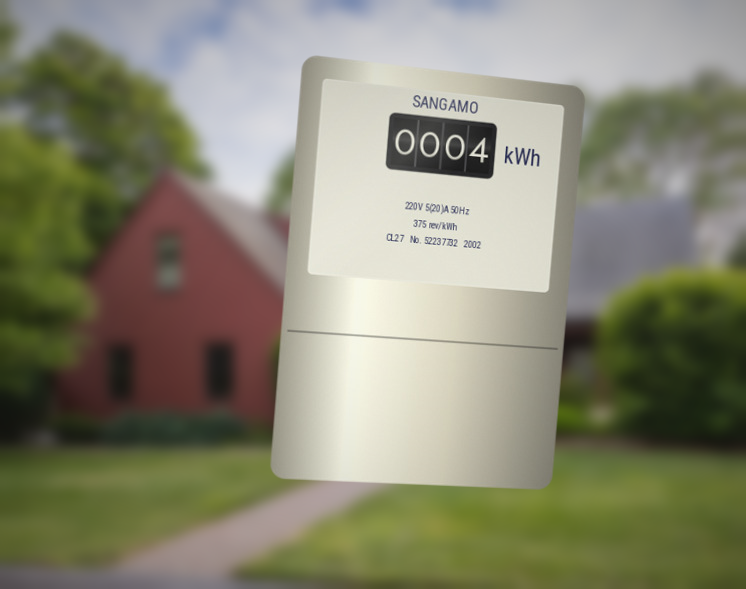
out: 4 kWh
